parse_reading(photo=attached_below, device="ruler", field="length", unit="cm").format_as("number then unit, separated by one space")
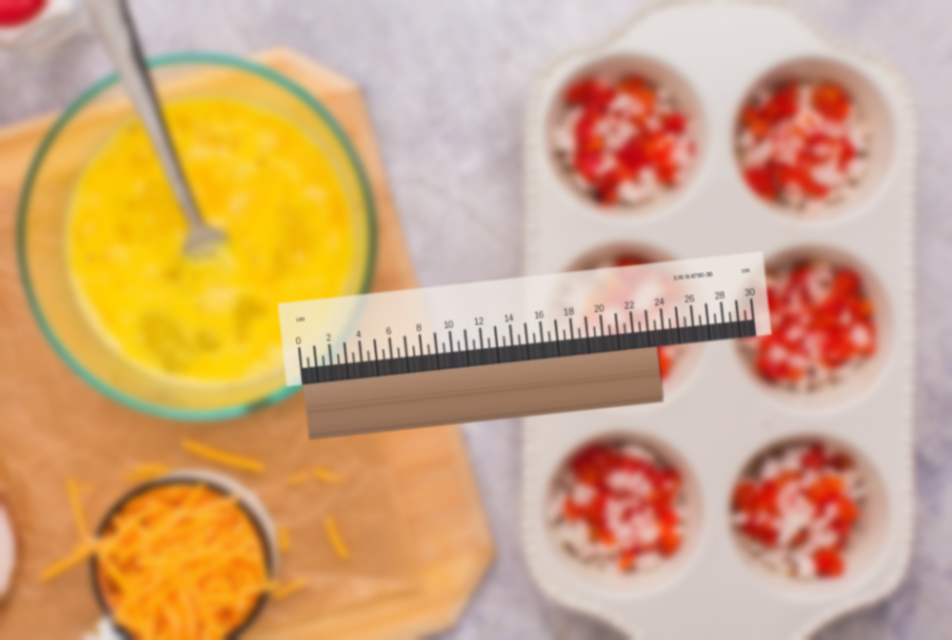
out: 23.5 cm
